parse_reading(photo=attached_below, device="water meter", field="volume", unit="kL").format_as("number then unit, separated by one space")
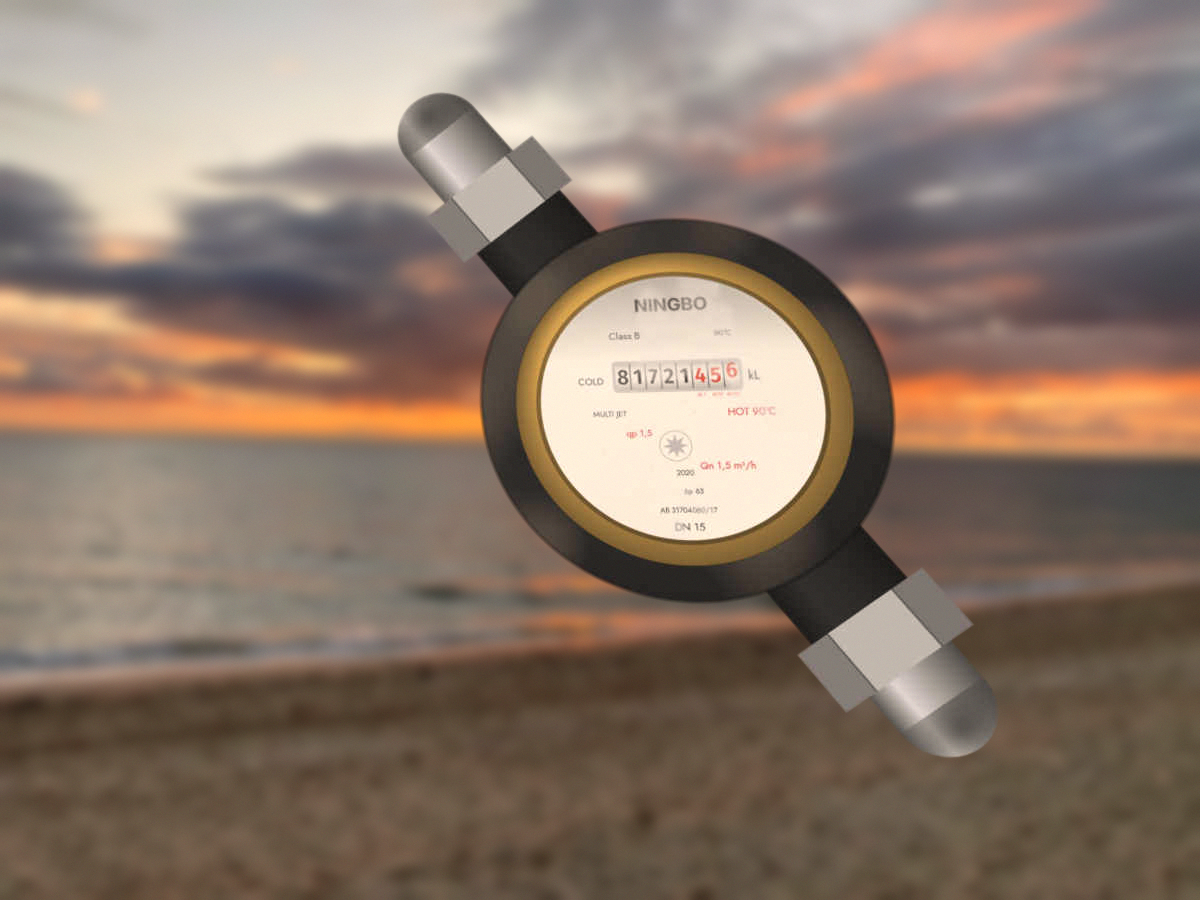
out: 81721.456 kL
